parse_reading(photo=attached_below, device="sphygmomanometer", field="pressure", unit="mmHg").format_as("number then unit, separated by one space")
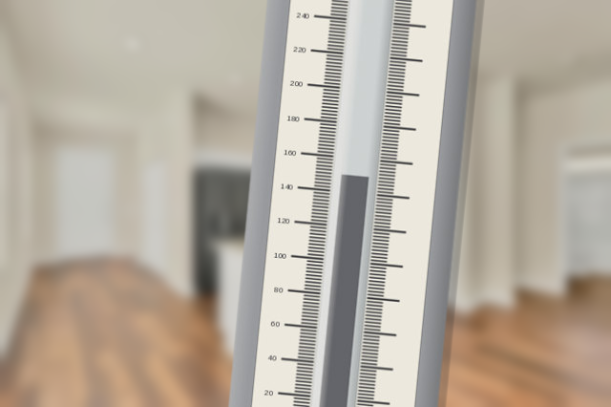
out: 150 mmHg
